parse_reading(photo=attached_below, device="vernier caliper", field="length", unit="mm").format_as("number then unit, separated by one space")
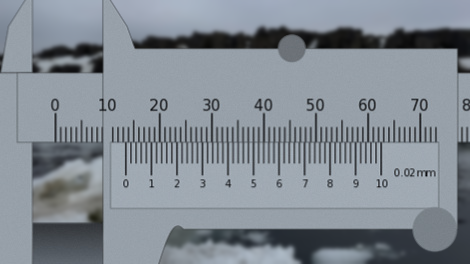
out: 13.5 mm
